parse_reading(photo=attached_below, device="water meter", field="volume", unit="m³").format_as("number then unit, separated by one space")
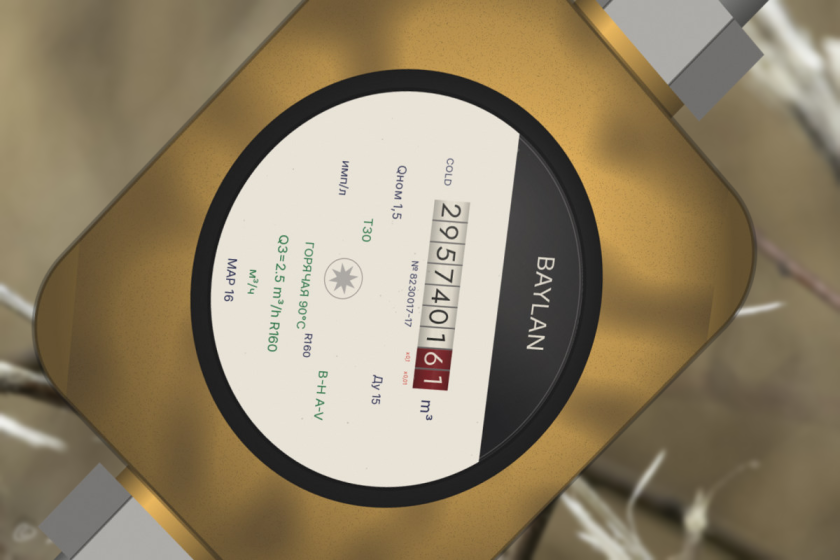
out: 2957401.61 m³
